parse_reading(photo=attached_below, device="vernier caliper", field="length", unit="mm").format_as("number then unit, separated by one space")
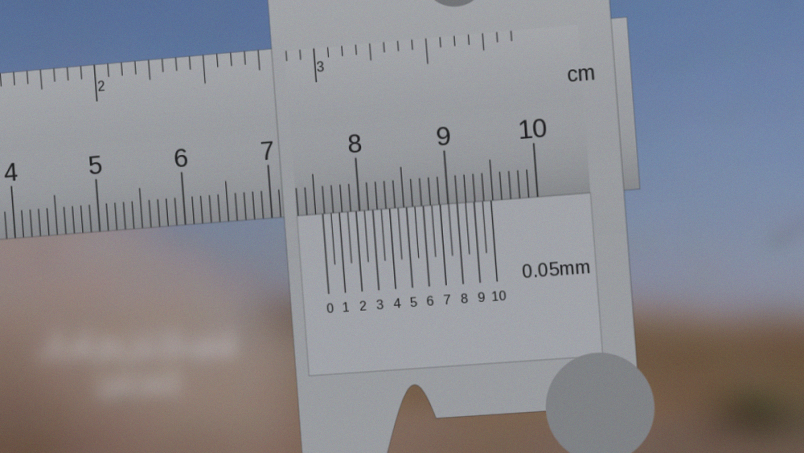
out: 75.8 mm
